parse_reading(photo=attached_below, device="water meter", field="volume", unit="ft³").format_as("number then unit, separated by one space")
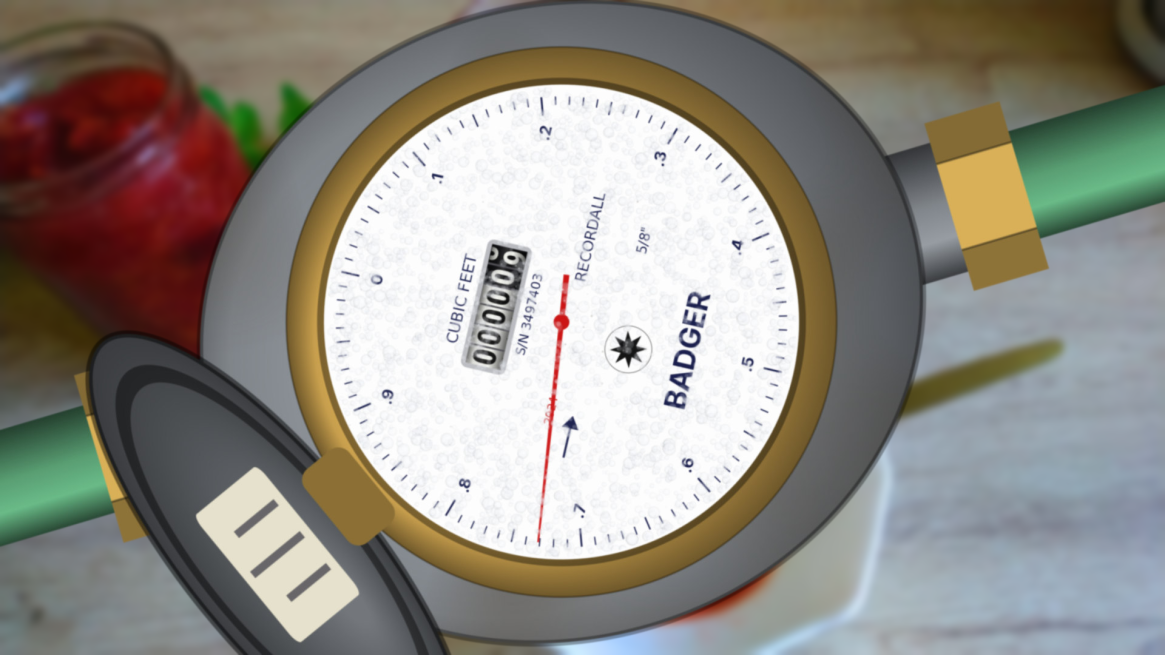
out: 8.73 ft³
